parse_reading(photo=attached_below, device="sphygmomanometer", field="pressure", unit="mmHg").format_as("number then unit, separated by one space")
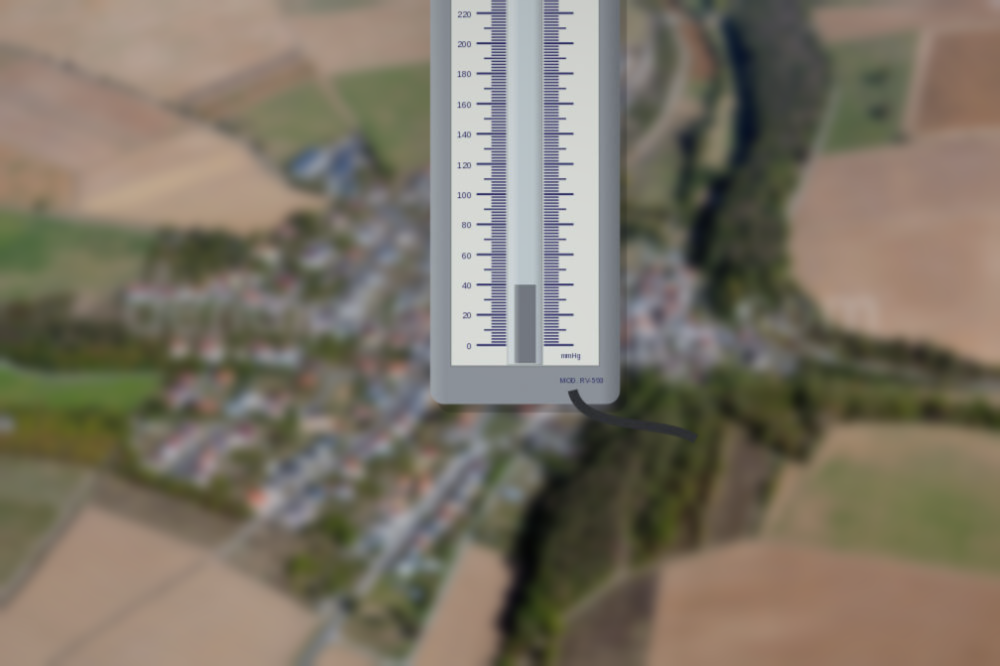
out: 40 mmHg
